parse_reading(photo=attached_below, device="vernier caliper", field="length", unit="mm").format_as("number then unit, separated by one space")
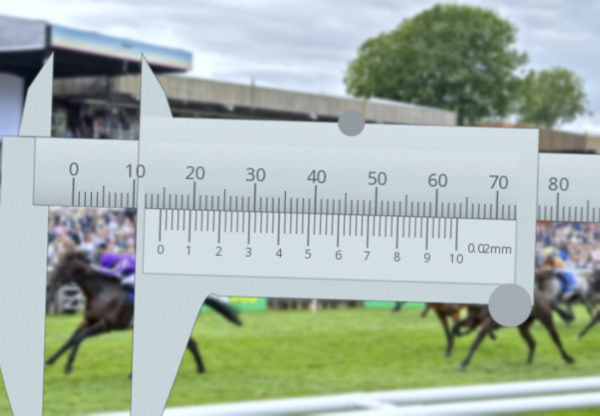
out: 14.5 mm
